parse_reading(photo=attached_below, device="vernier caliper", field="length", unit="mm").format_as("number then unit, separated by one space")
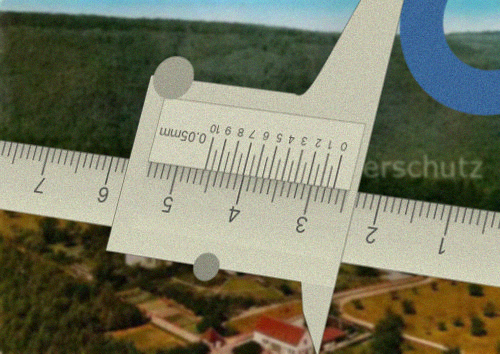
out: 26.8 mm
